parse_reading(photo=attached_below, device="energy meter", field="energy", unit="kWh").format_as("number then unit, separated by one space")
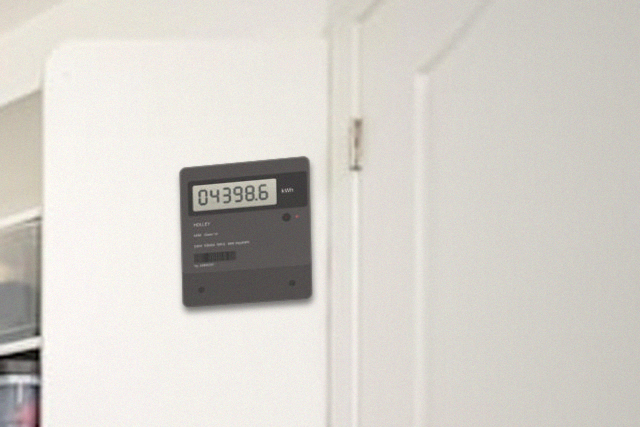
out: 4398.6 kWh
